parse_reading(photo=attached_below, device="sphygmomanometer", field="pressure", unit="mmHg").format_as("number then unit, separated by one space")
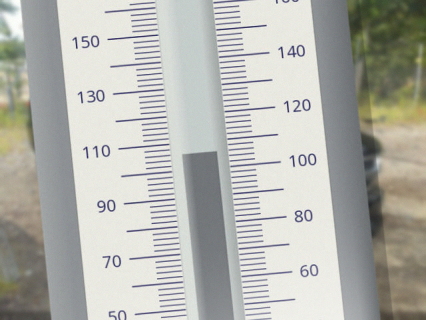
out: 106 mmHg
